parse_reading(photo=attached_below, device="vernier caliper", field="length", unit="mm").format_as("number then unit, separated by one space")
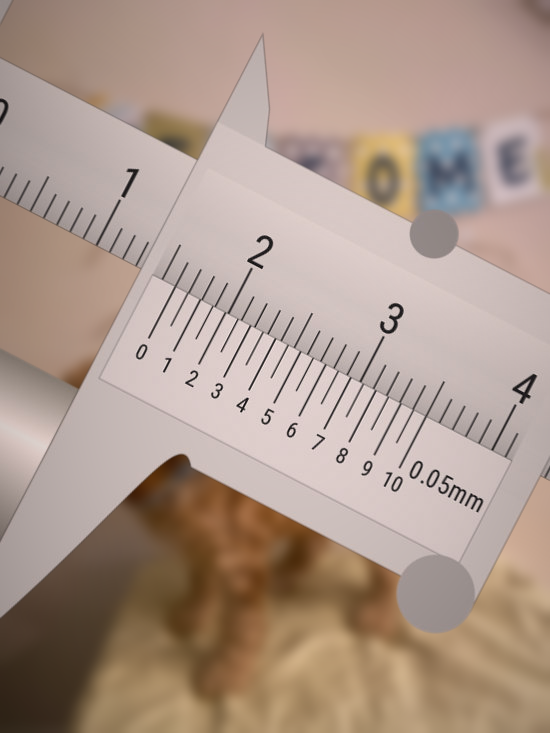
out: 16.0 mm
